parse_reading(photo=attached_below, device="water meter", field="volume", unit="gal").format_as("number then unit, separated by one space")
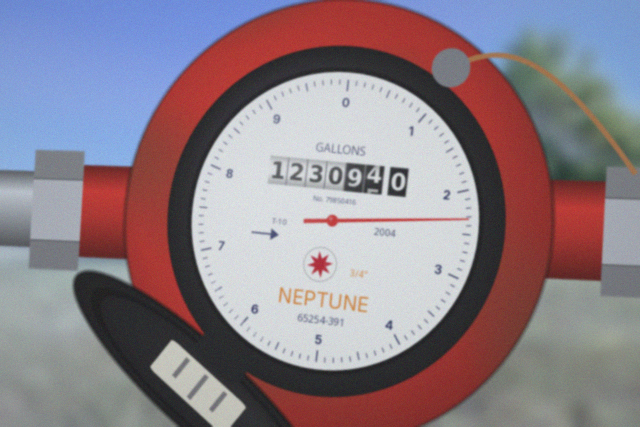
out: 1230942.3 gal
